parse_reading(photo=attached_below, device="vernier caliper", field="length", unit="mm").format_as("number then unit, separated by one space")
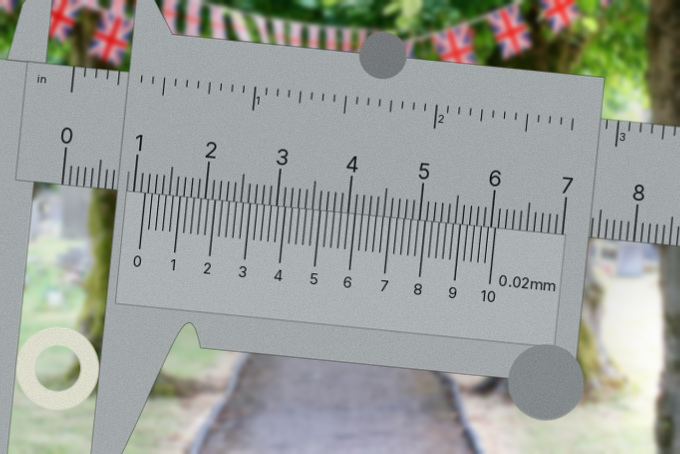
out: 11.6 mm
